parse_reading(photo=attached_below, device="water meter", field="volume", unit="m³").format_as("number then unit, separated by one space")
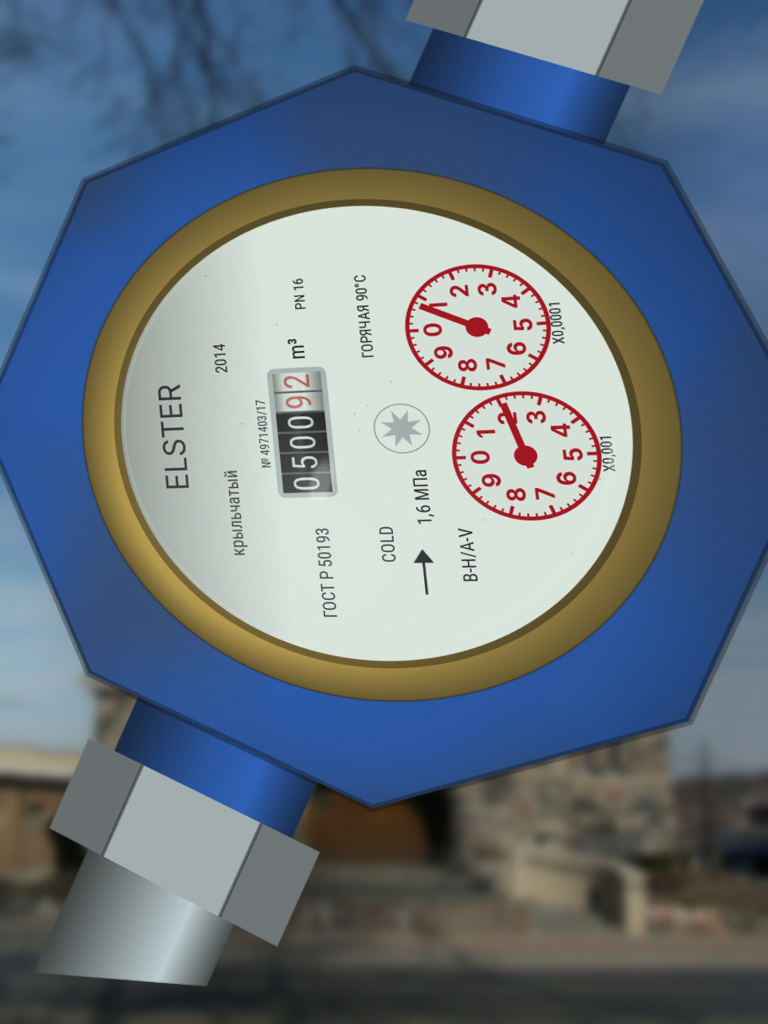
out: 500.9220 m³
